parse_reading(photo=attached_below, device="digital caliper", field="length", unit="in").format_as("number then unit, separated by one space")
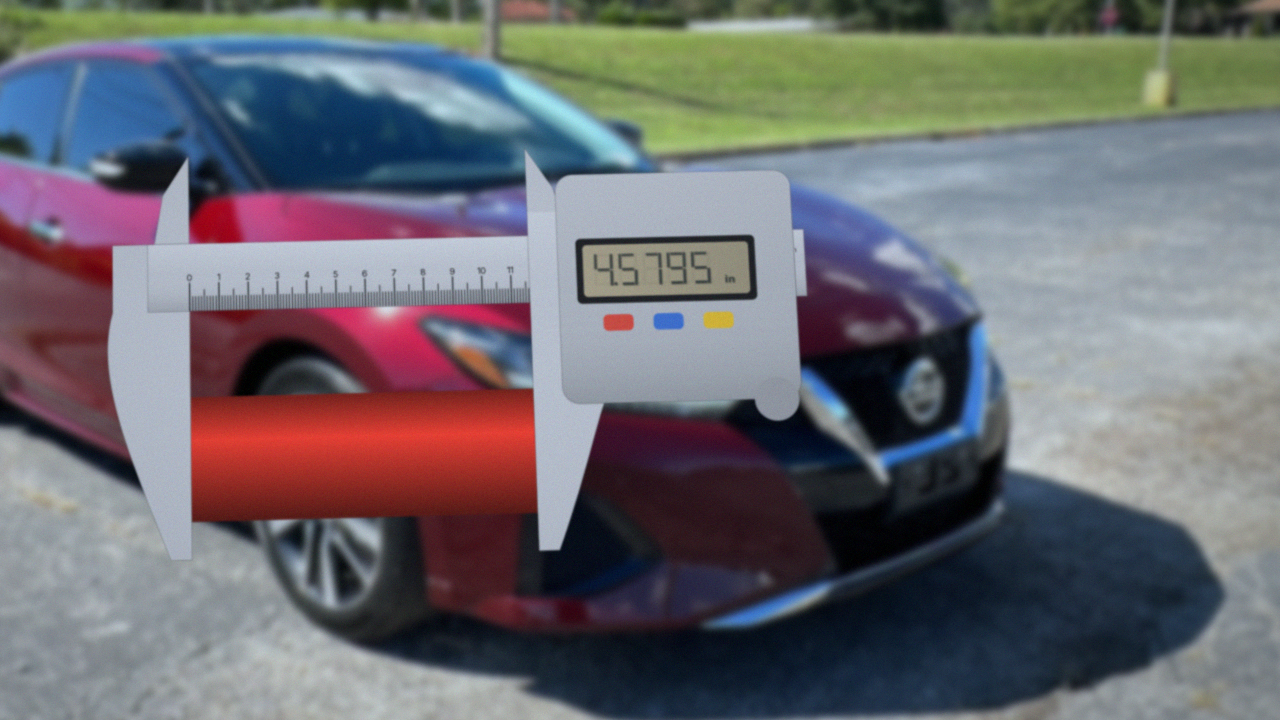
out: 4.5795 in
